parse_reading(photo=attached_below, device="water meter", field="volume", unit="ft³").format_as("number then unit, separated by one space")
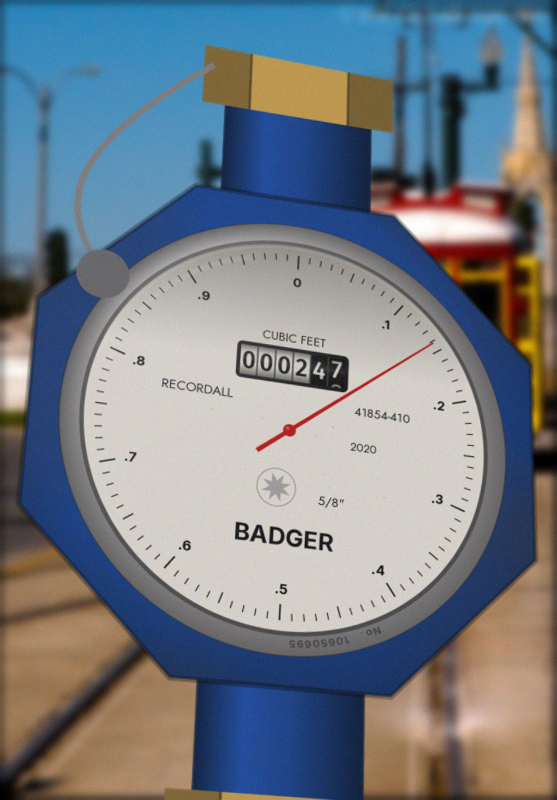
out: 247.14 ft³
